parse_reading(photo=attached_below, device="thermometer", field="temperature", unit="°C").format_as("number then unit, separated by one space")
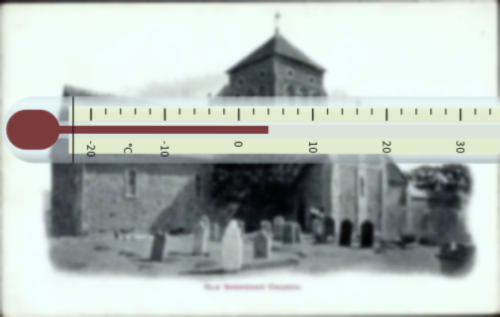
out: 4 °C
